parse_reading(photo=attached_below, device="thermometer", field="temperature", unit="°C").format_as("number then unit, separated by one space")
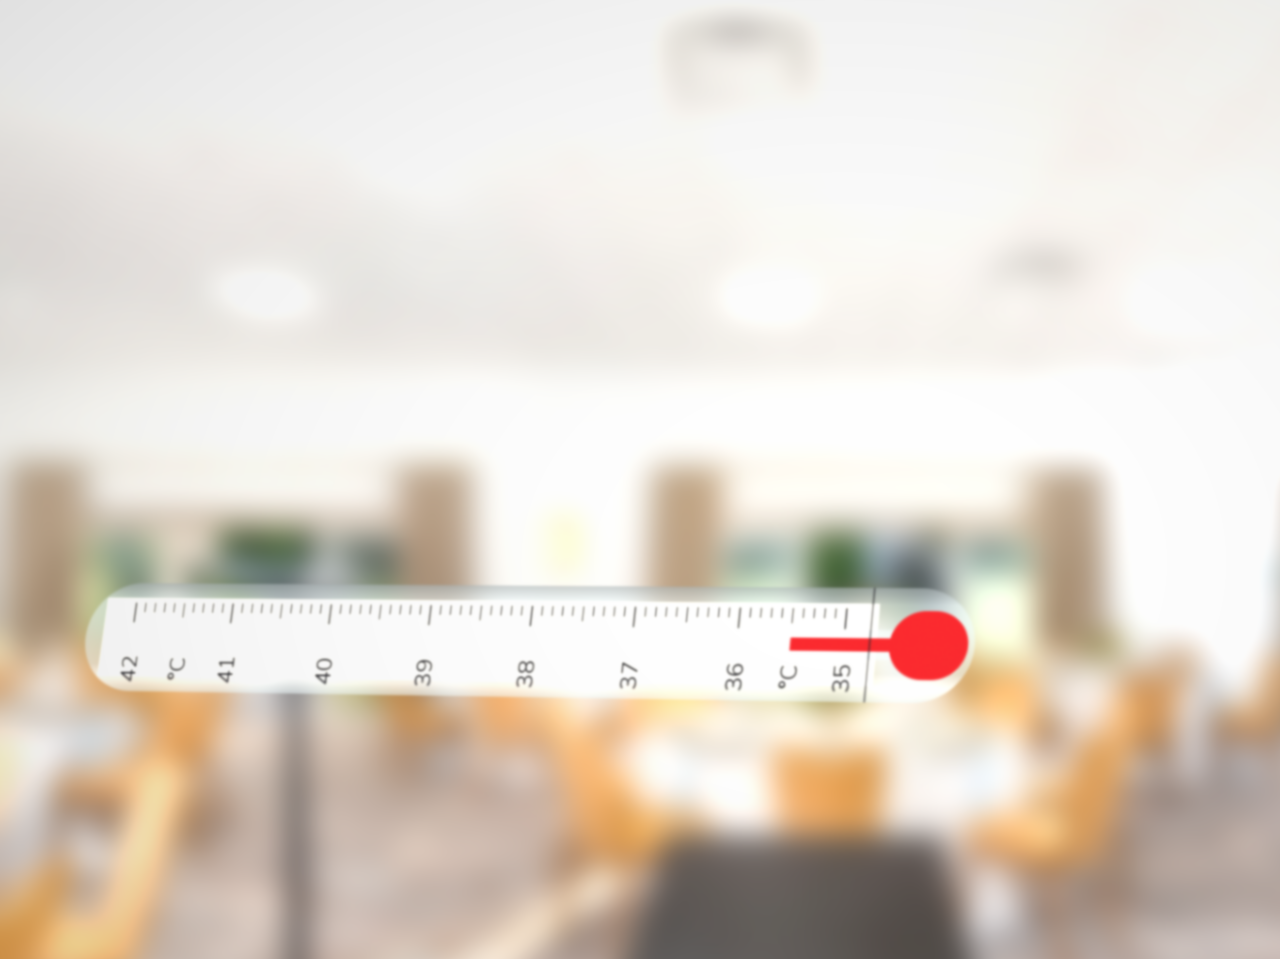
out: 35.5 °C
